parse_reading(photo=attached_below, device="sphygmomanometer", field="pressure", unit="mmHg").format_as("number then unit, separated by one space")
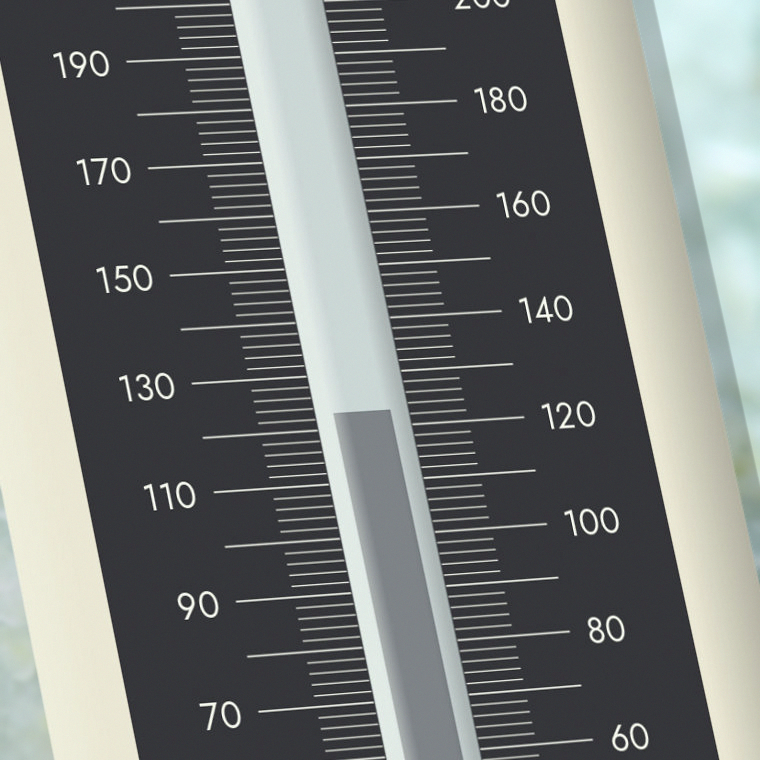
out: 123 mmHg
